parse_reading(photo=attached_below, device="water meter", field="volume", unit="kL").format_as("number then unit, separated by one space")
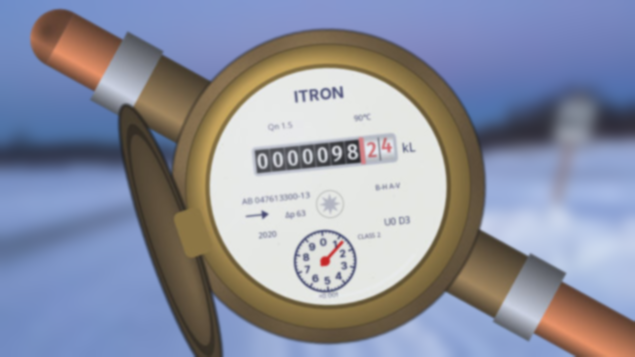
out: 98.241 kL
